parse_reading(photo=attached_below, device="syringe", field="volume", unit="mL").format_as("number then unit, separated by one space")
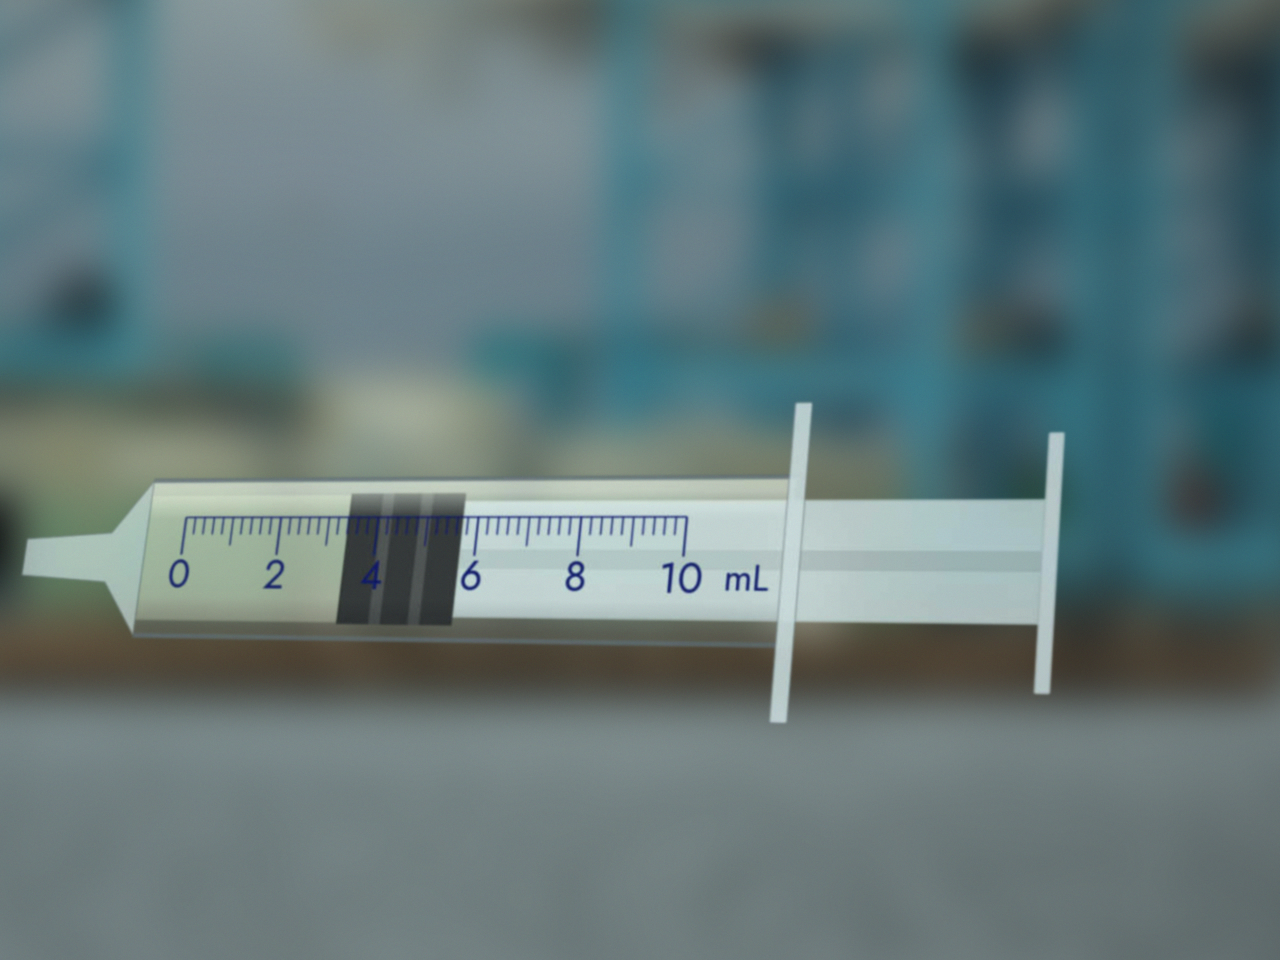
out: 3.4 mL
